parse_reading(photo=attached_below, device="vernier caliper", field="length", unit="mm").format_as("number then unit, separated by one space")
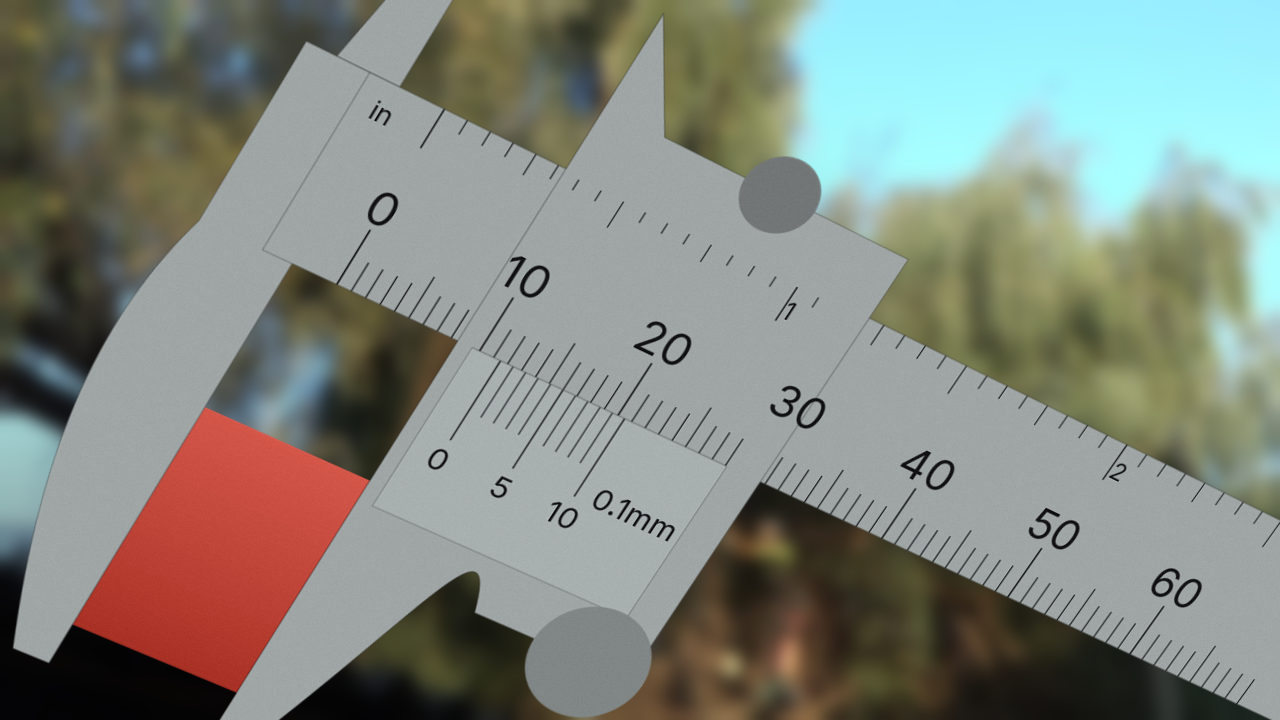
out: 11.5 mm
